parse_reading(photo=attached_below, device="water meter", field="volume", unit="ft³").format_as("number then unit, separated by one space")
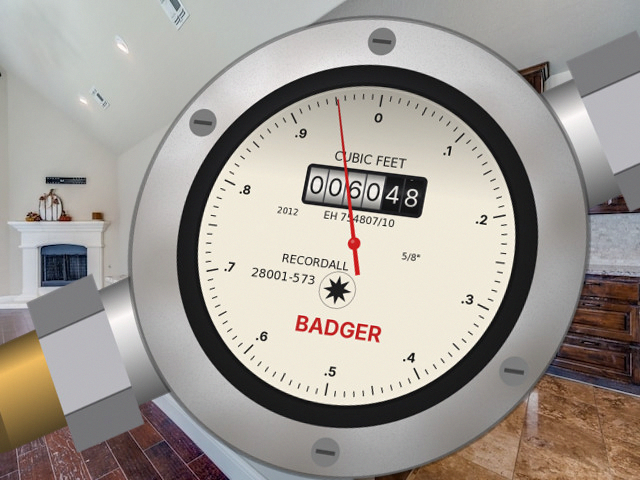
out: 6047.95 ft³
